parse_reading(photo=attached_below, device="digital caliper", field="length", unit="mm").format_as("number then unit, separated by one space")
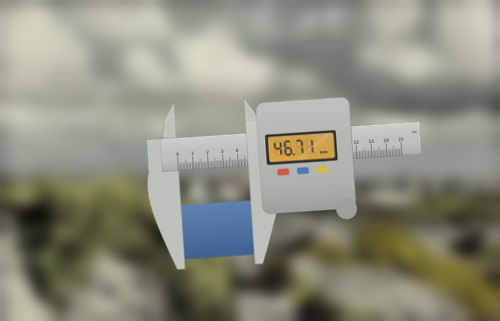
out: 46.71 mm
